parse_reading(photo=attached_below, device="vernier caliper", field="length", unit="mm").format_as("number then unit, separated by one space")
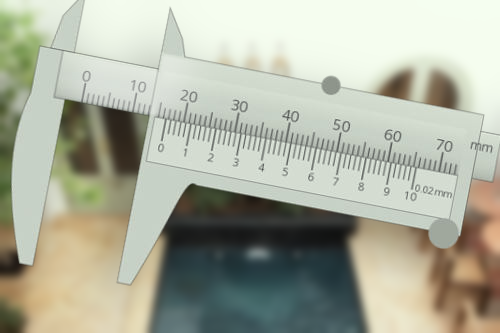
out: 16.5 mm
